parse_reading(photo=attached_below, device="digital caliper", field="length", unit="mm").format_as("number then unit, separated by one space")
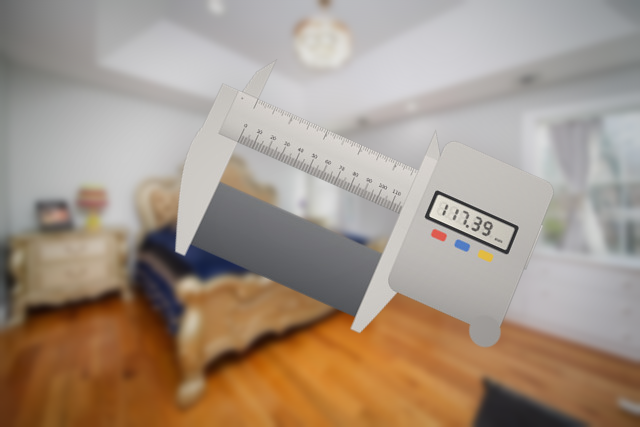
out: 117.39 mm
